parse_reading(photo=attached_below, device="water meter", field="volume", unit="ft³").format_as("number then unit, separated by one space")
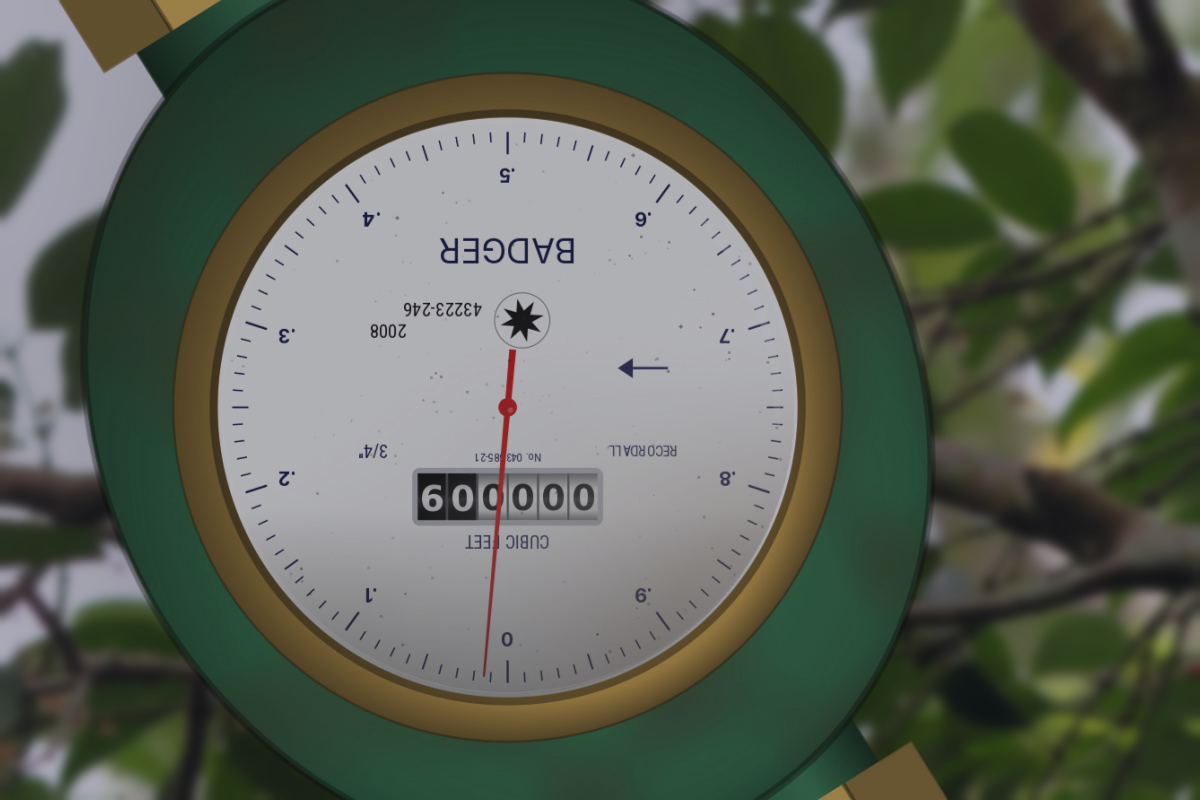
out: 9.01 ft³
